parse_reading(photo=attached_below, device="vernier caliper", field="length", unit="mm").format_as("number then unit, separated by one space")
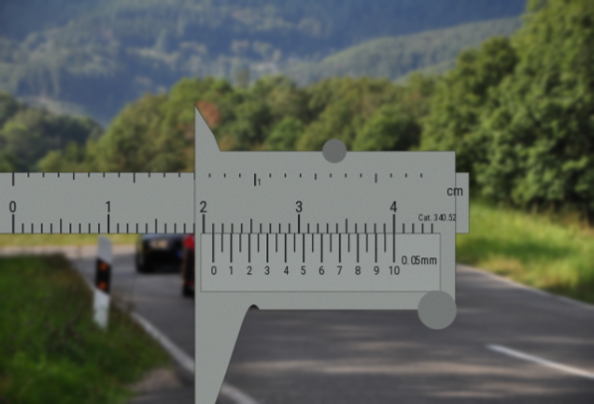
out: 21.0 mm
